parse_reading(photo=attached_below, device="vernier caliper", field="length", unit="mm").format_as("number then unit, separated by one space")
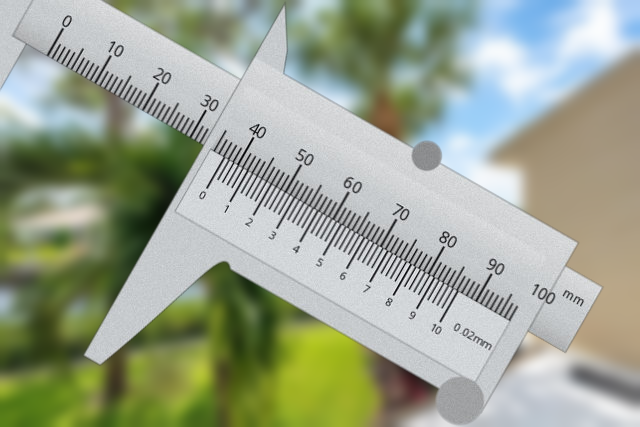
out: 37.2 mm
